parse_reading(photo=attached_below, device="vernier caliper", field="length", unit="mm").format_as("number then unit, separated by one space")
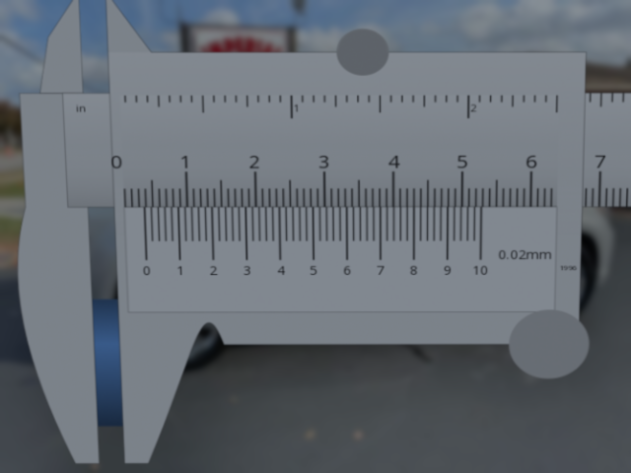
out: 3.8 mm
